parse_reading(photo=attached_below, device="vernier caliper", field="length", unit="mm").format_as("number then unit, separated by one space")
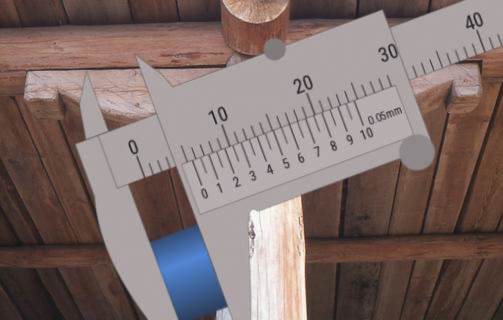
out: 5.6 mm
